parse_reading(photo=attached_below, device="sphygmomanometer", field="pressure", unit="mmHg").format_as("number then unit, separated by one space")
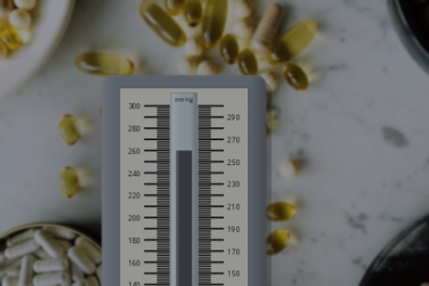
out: 260 mmHg
